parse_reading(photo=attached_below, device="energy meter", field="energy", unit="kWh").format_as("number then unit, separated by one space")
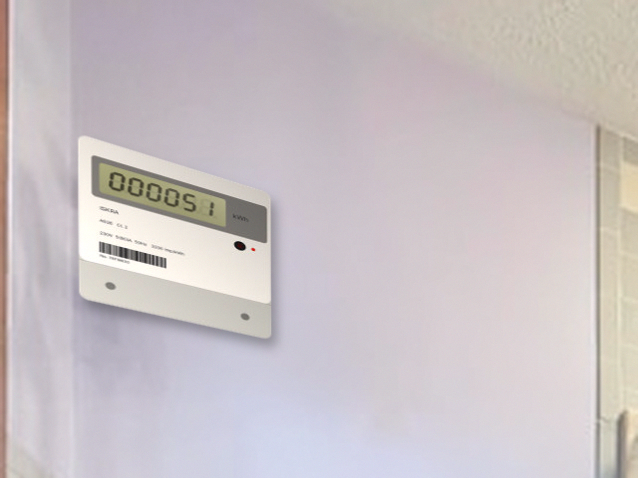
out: 51 kWh
